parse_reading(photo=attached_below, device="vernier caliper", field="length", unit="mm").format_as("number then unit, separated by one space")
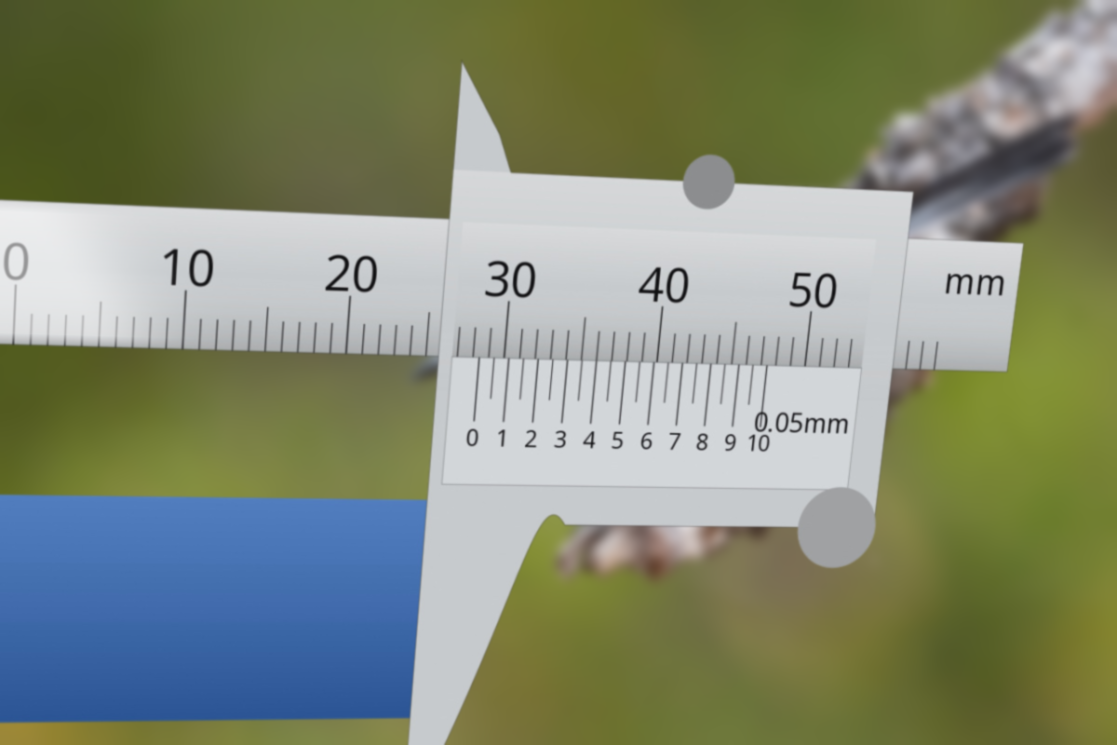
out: 28.4 mm
